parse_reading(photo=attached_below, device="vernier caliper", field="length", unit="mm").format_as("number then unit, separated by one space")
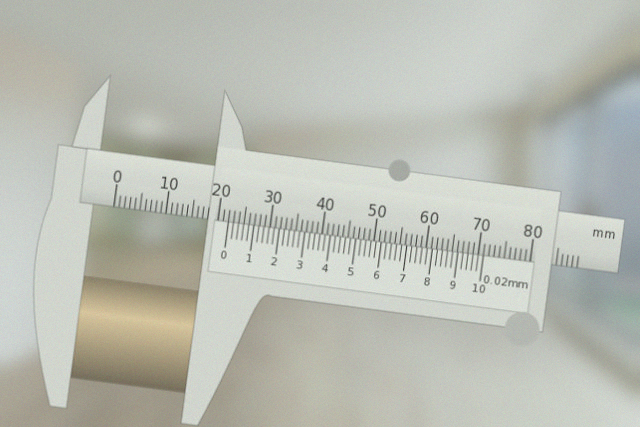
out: 22.0 mm
